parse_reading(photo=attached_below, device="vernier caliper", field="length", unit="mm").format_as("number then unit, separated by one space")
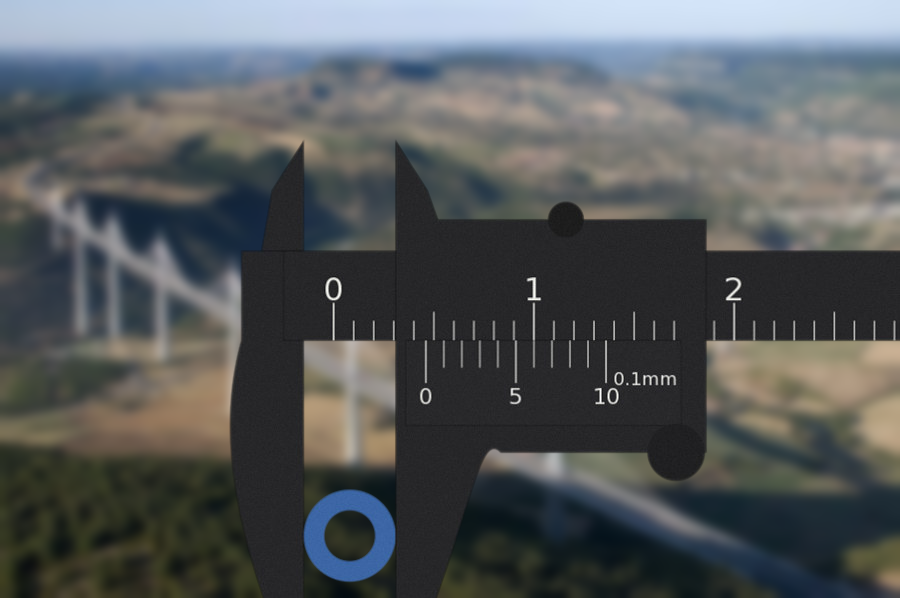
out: 4.6 mm
